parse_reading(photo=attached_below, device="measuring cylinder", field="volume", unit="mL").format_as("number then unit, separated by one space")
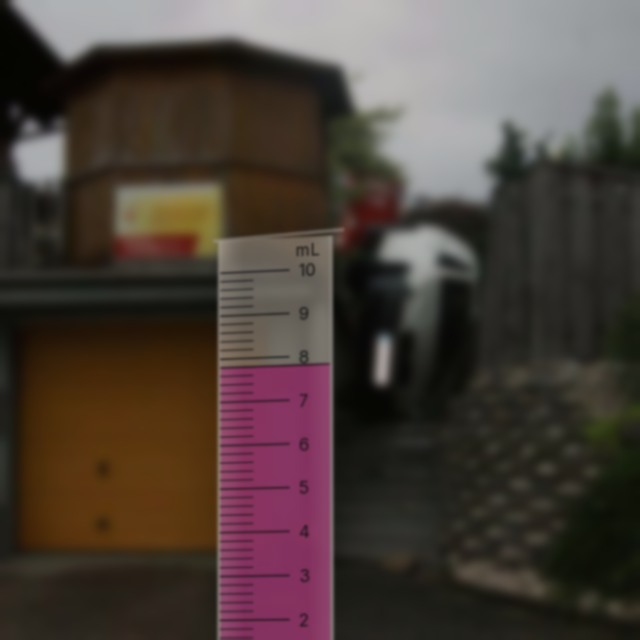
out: 7.8 mL
